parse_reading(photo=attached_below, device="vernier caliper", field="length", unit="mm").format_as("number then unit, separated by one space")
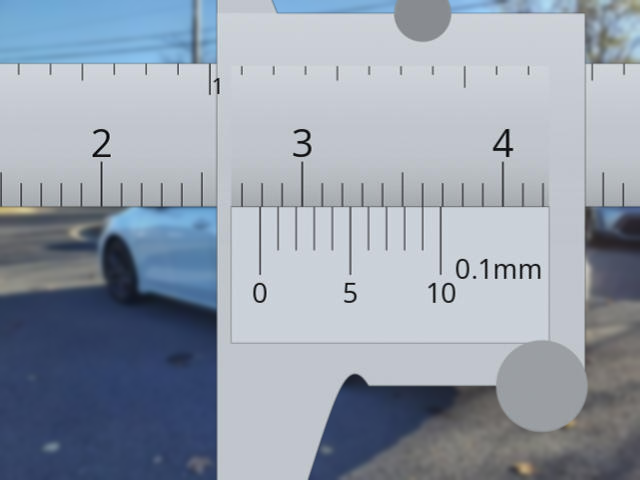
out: 27.9 mm
